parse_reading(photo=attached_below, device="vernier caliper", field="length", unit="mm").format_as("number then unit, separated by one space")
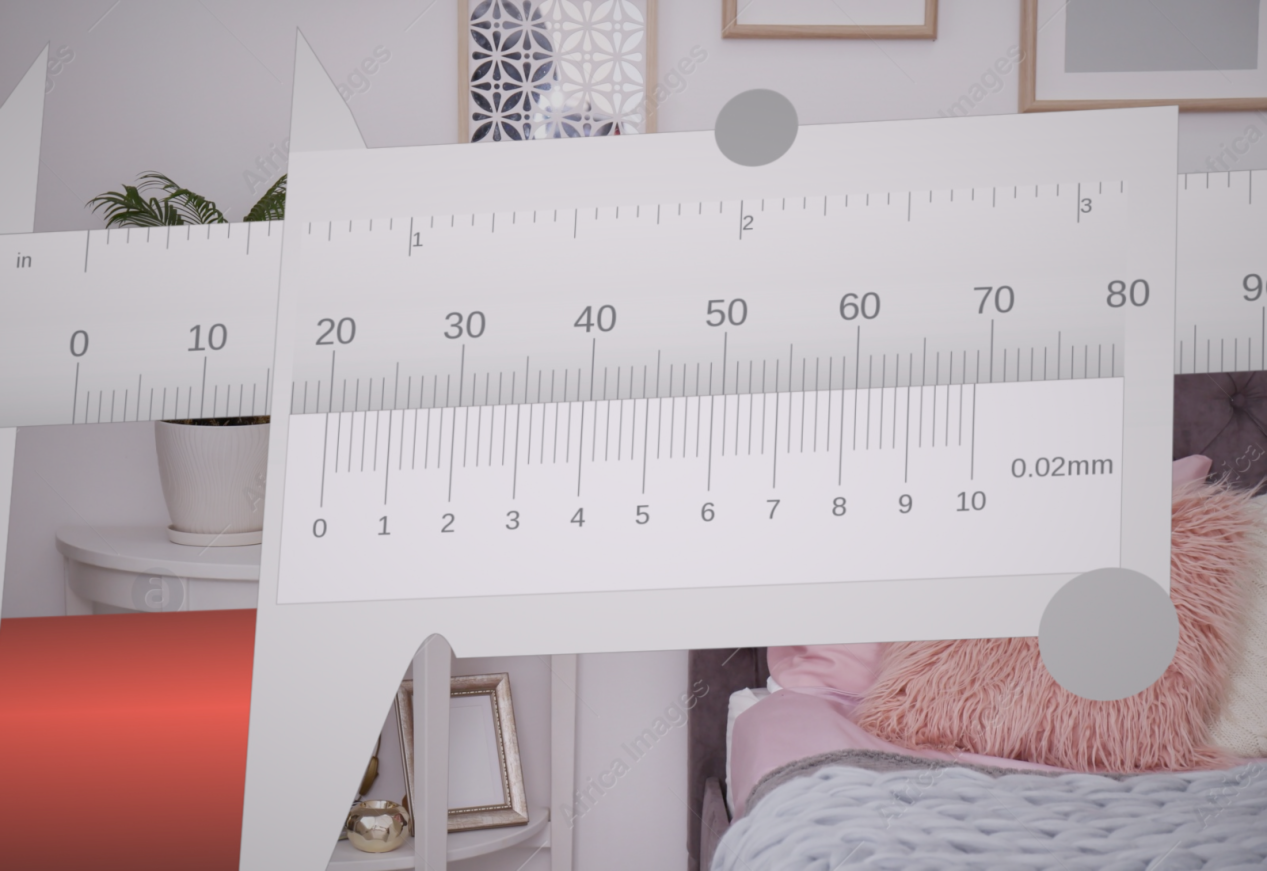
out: 19.8 mm
